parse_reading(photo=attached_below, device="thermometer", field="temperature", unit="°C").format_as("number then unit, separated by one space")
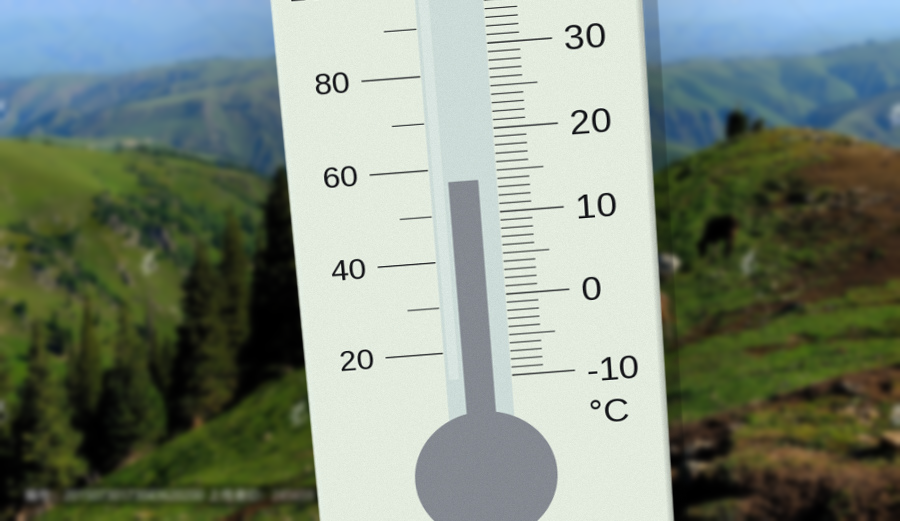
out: 14 °C
